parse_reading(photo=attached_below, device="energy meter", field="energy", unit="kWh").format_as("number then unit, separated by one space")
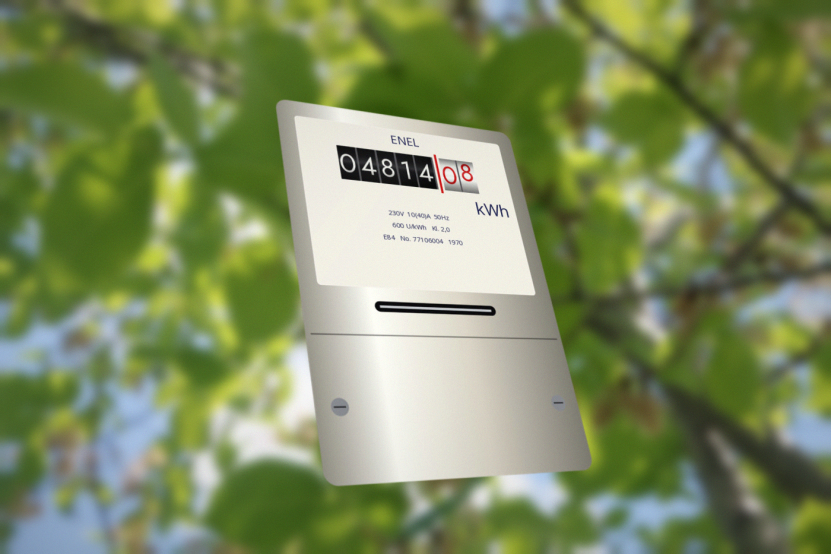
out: 4814.08 kWh
